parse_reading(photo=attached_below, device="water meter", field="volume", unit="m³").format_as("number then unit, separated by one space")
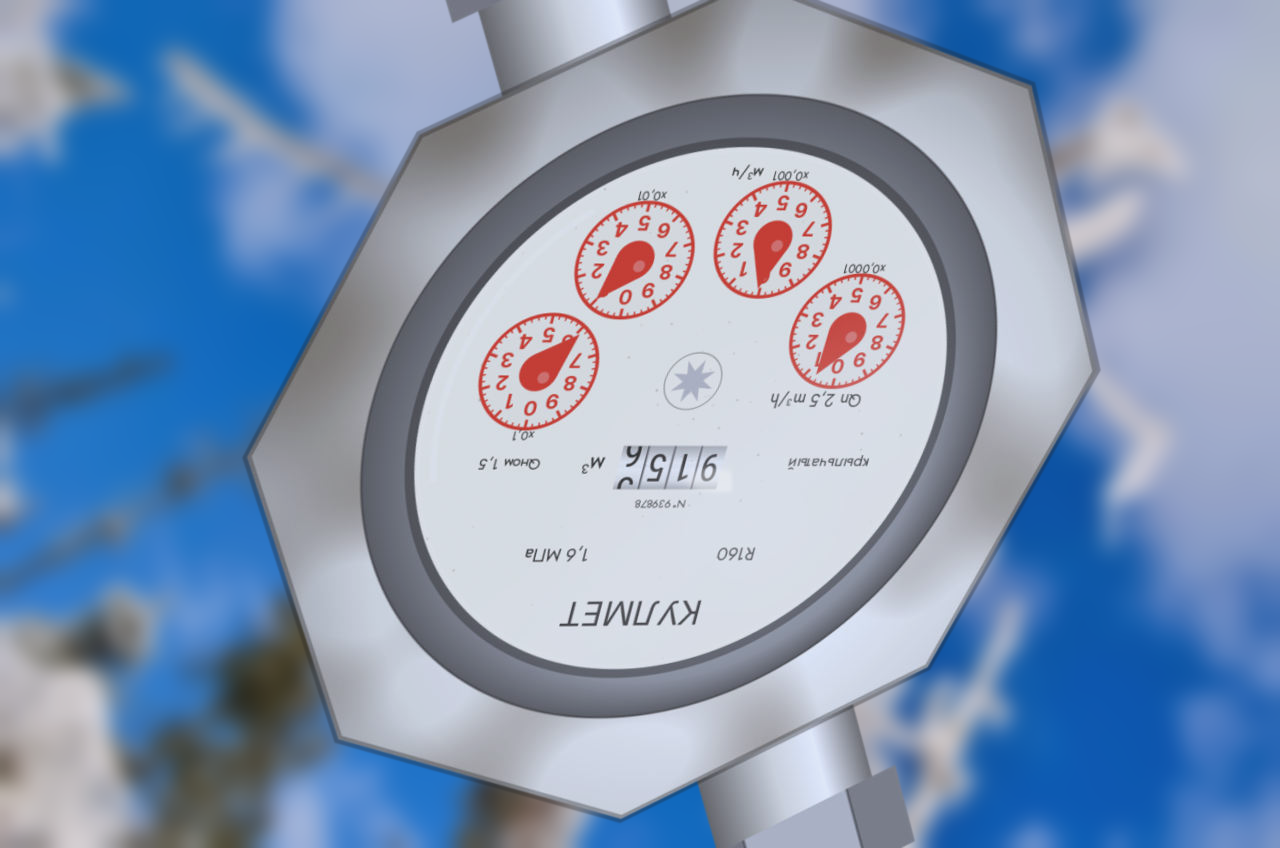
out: 9155.6100 m³
